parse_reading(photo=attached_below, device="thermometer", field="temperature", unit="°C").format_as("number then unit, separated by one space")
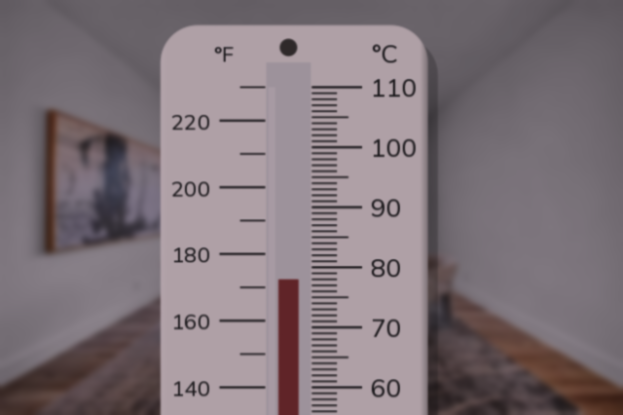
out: 78 °C
